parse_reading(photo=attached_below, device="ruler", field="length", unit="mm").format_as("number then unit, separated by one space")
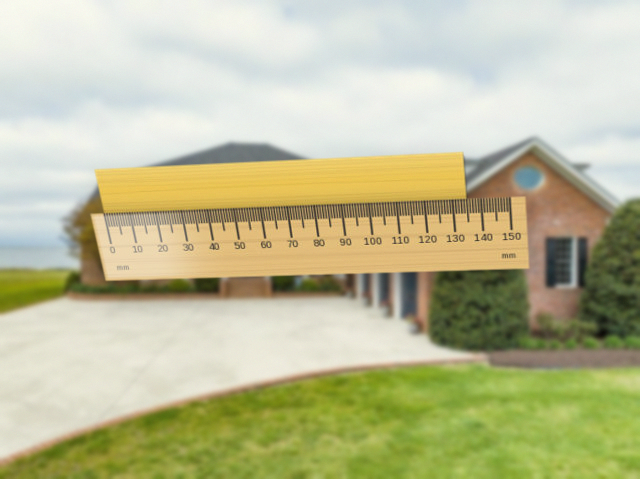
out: 135 mm
